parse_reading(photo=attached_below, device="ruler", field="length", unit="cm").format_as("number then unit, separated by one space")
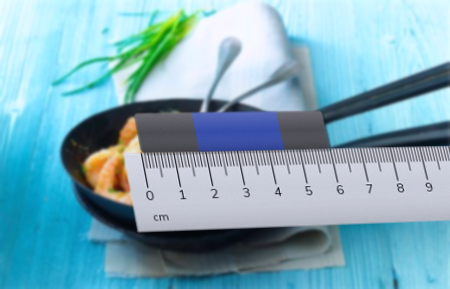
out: 6 cm
